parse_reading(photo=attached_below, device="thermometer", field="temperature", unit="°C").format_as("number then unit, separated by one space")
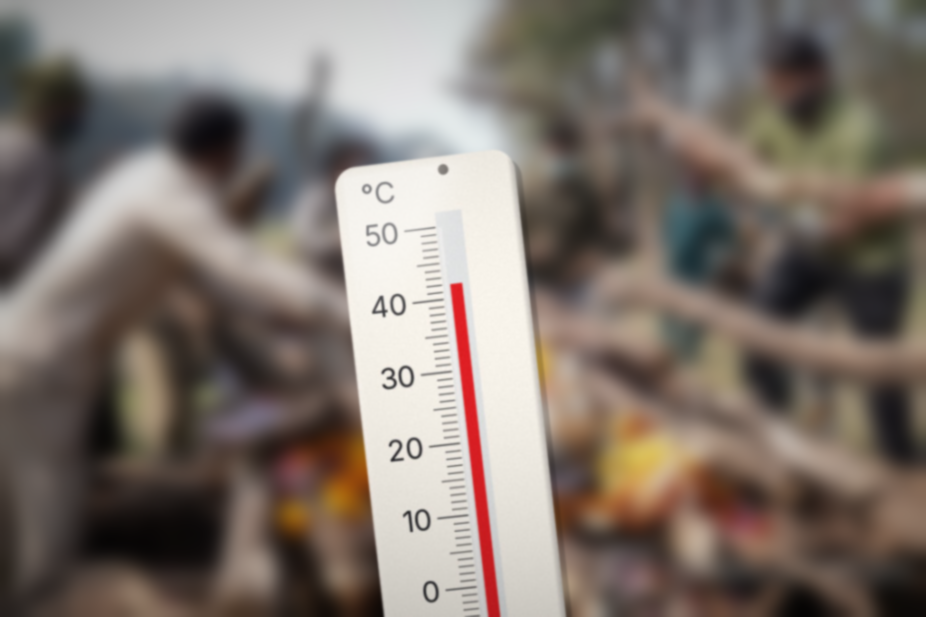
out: 42 °C
